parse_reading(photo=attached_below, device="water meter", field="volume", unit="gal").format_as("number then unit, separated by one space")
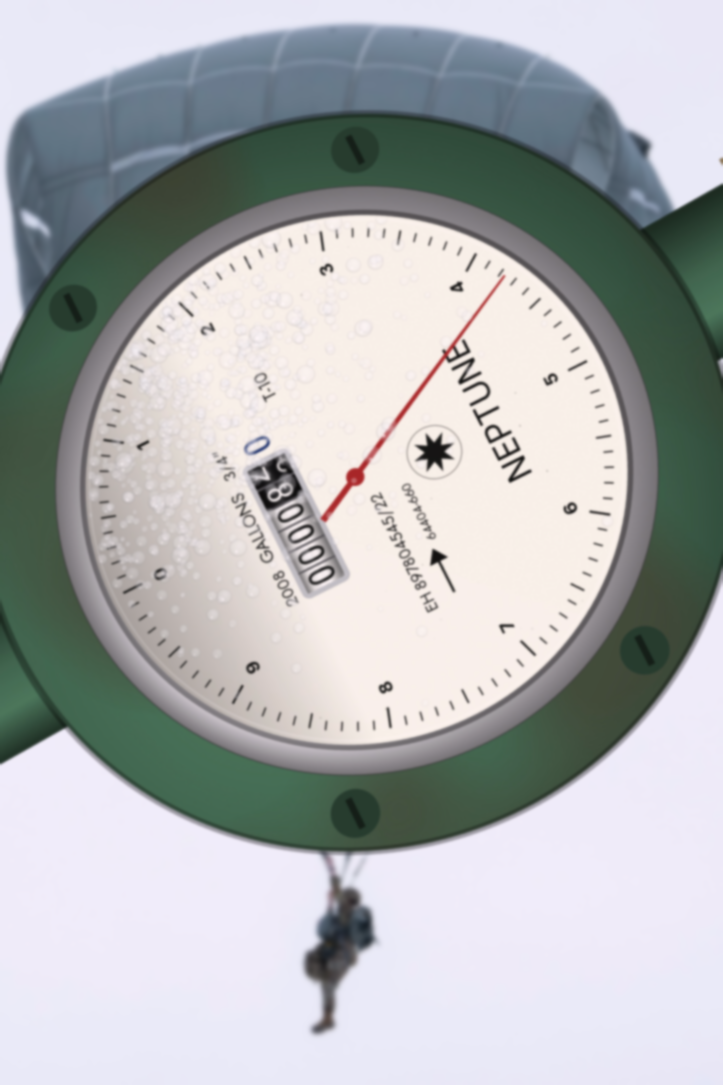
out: 824.2 gal
